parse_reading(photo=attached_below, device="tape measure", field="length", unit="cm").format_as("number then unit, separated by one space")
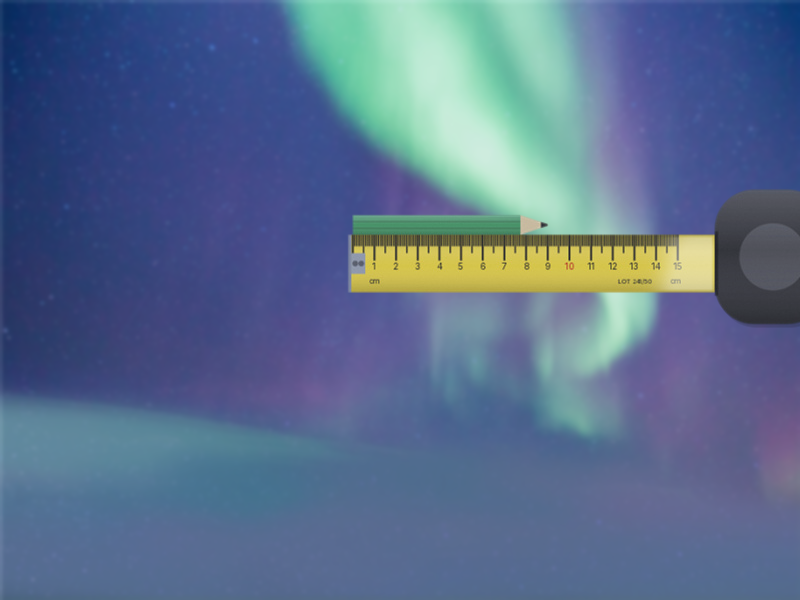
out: 9 cm
